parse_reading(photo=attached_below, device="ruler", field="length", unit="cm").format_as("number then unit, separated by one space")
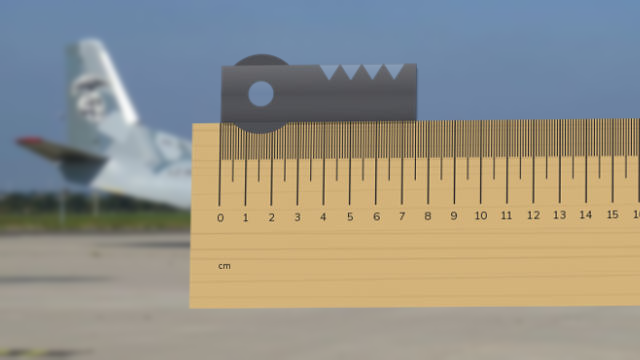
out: 7.5 cm
